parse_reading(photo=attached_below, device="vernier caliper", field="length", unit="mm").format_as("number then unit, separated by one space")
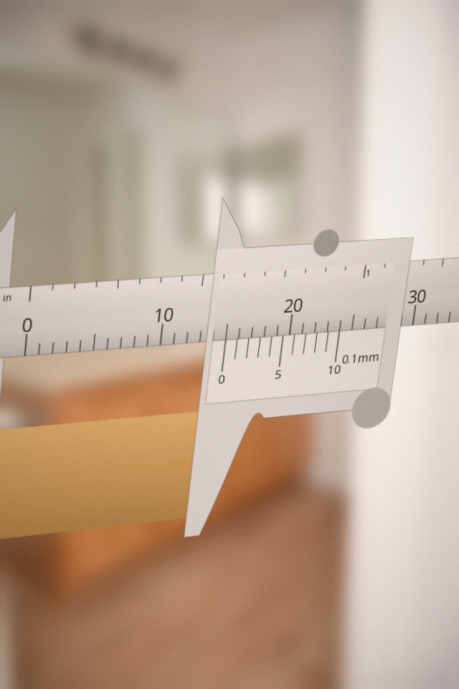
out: 15.0 mm
